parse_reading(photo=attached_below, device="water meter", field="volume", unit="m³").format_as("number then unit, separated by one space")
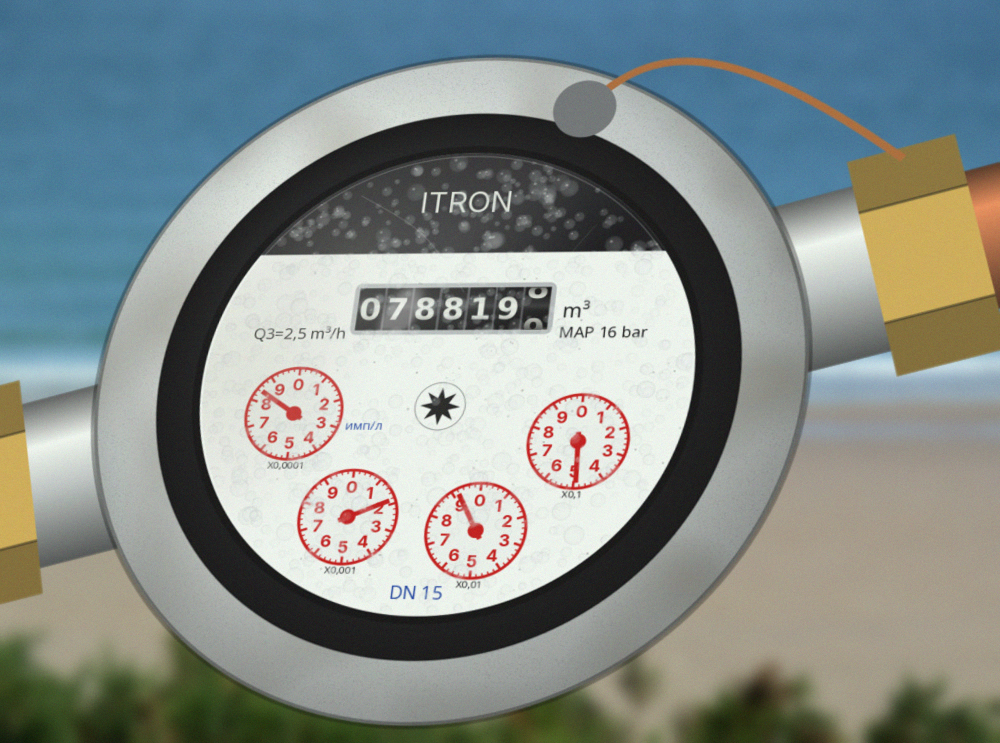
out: 788198.4918 m³
